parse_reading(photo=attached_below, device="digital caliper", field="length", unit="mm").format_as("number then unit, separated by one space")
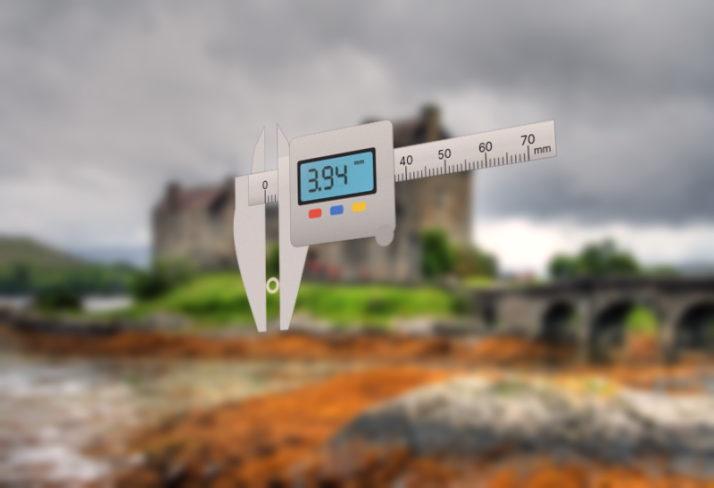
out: 3.94 mm
